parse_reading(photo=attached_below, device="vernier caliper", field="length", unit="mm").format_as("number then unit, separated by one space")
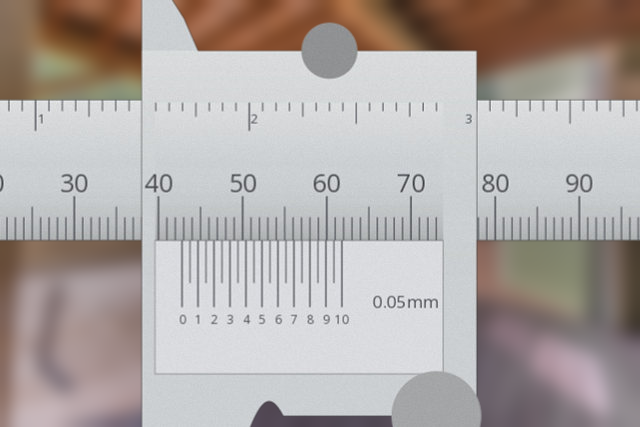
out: 42.8 mm
